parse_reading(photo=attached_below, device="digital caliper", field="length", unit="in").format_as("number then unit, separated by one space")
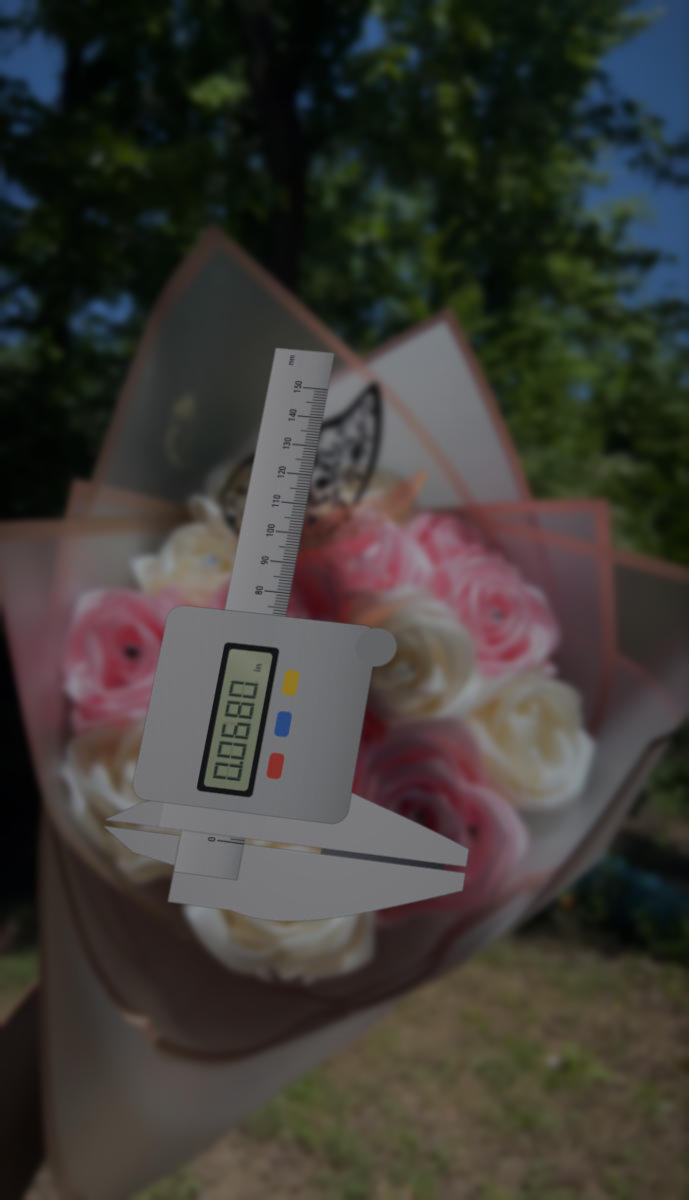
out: 0.0680 in
